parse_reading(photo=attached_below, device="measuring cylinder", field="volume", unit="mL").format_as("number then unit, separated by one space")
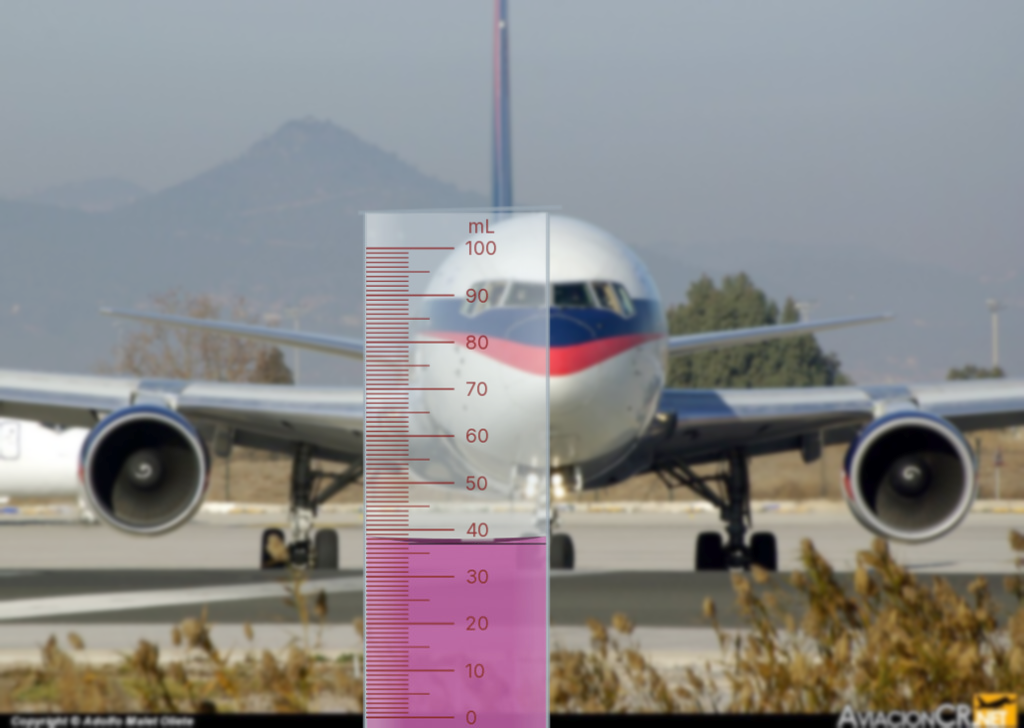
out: 37 mL
